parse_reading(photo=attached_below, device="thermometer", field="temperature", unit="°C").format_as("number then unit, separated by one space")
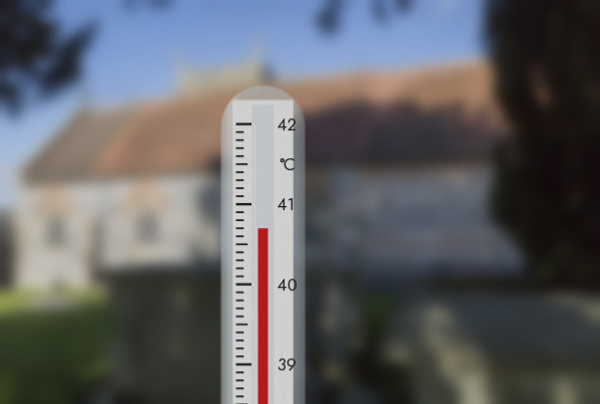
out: 40.7 °C
